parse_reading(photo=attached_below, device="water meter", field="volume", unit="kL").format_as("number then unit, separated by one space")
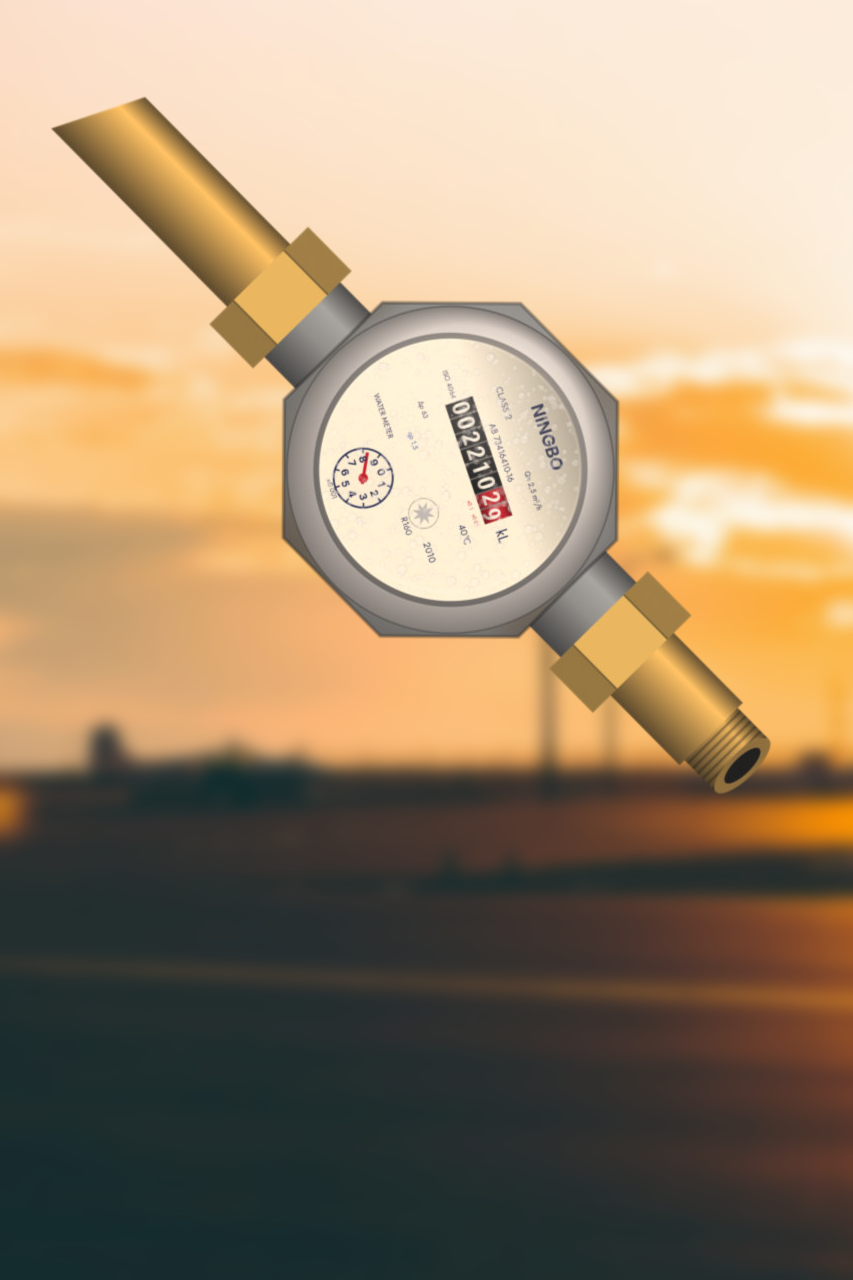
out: 2210.288 kL
